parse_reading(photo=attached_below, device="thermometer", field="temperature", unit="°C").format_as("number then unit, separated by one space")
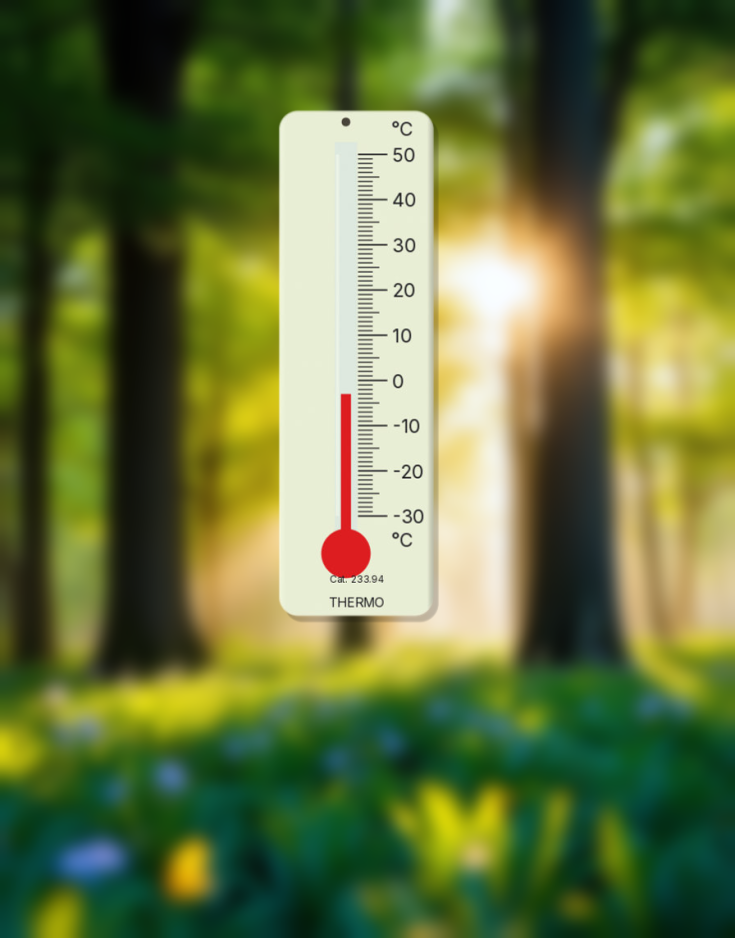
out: -3 °C
